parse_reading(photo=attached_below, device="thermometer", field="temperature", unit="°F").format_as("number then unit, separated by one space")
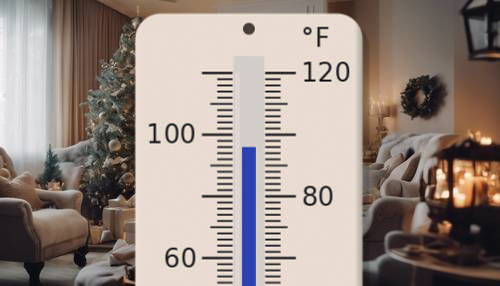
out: 96 °F
